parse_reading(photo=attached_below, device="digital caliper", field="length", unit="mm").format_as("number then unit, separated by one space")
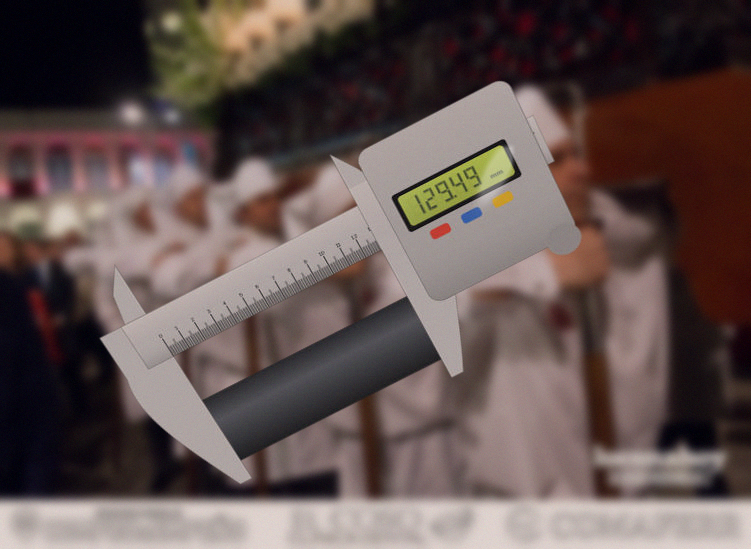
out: 129.49 mm
